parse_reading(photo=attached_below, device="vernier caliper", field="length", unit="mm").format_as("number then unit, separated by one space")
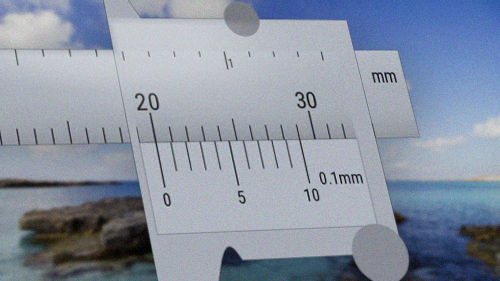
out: 20.0 mm
